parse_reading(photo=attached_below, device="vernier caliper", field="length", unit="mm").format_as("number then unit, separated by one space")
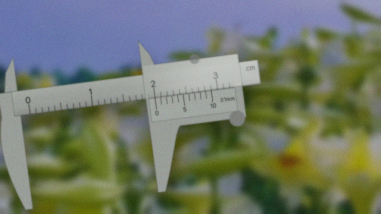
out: 20.0 mm
